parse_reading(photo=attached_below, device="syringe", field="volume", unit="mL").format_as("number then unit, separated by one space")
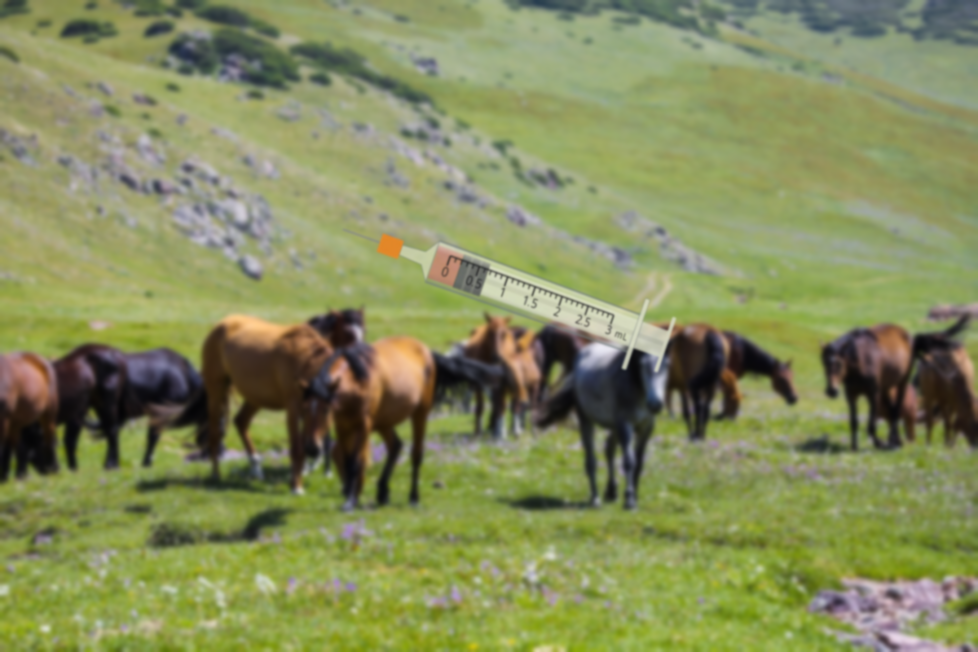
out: 0.2 mL
